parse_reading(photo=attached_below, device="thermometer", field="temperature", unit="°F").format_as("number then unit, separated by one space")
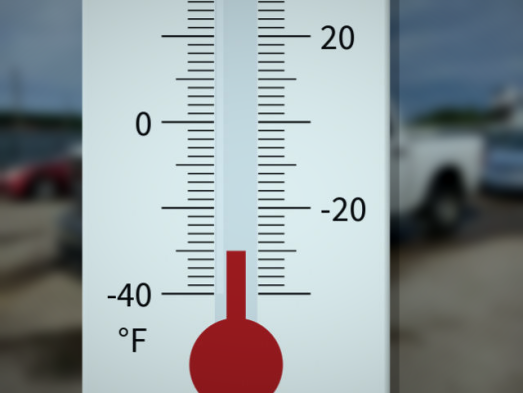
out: -30 °F
